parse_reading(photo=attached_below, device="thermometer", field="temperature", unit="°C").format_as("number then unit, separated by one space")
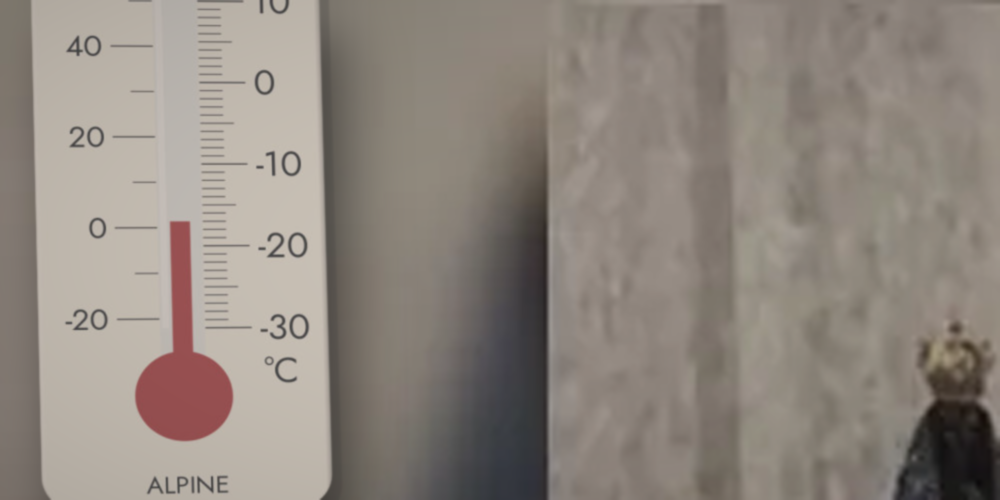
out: -17 °C
